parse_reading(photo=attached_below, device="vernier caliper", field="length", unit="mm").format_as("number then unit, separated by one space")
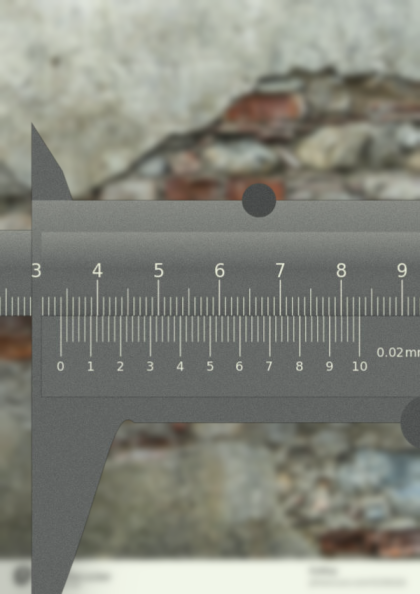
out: 34.0 mm
